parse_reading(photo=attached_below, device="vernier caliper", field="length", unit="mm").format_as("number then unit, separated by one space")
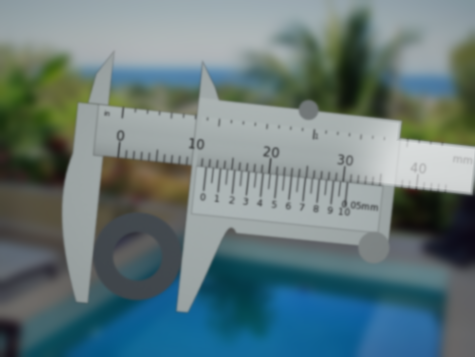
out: 11.6 mm
